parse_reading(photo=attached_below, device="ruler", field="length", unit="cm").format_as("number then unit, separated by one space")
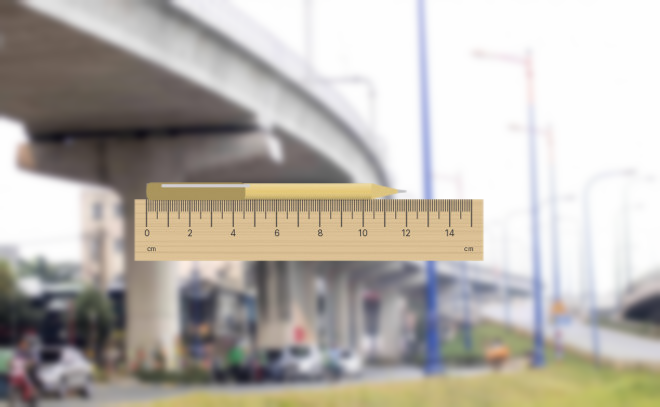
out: 12 cm
